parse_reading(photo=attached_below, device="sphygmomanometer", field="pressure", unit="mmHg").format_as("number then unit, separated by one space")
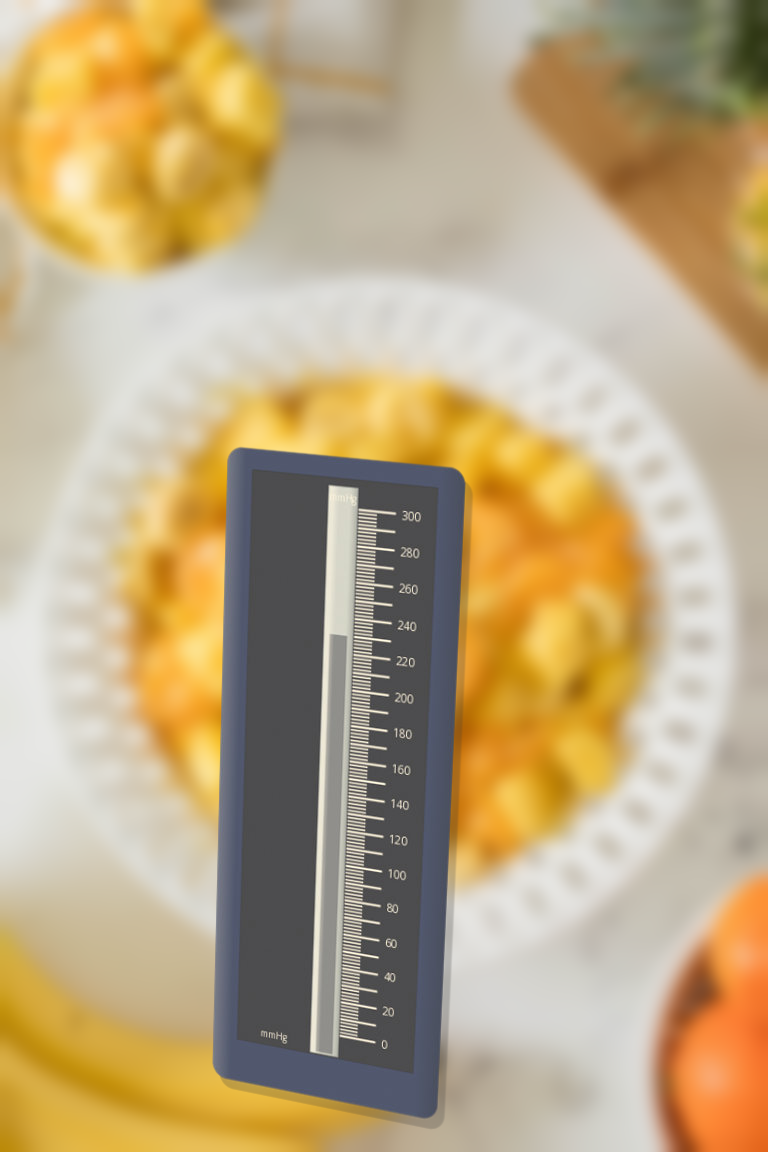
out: 230 mmHg
